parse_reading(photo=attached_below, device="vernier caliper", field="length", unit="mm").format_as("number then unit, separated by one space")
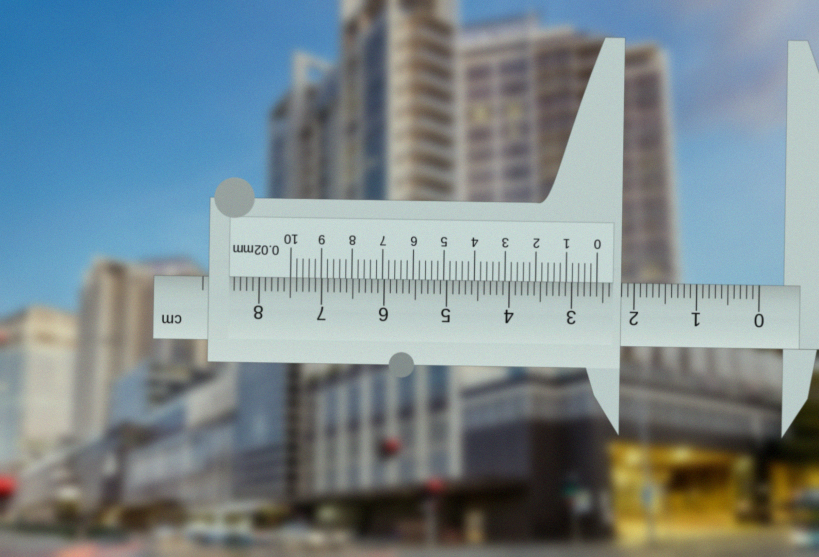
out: 26.0 mm
